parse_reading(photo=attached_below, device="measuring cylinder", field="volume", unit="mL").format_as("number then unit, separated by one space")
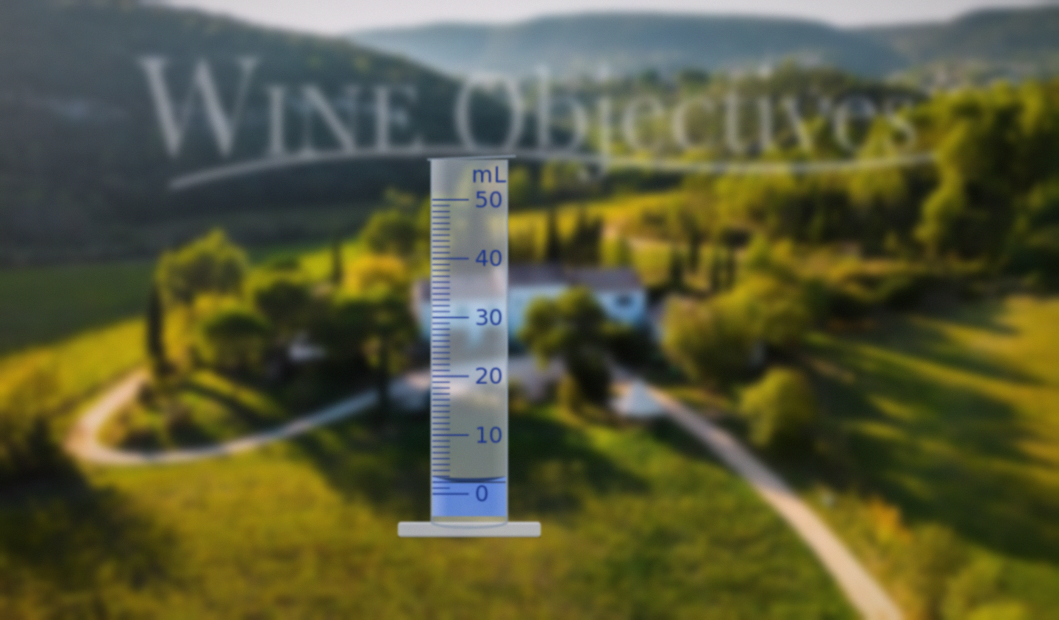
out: 2 mL
